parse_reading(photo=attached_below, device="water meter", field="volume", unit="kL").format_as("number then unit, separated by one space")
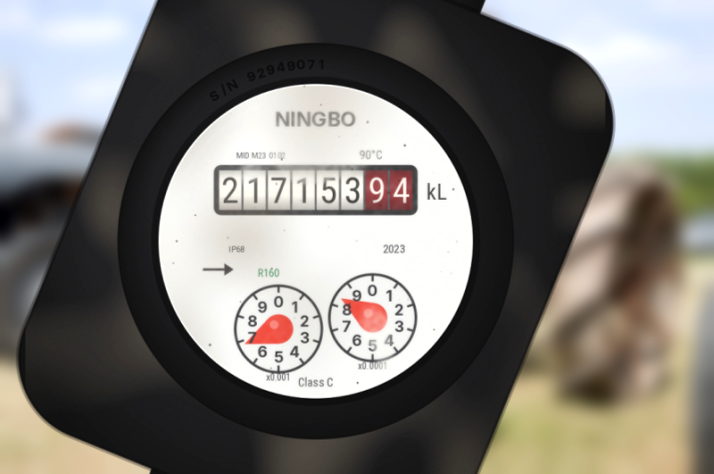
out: 217153.9468 kL
